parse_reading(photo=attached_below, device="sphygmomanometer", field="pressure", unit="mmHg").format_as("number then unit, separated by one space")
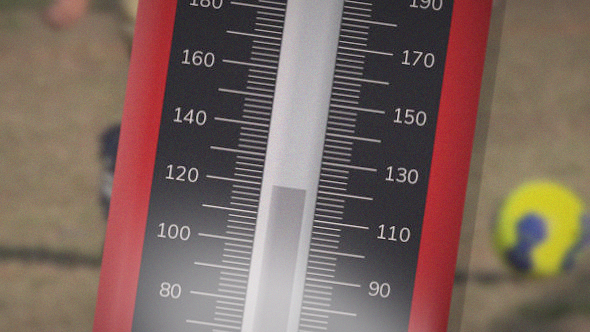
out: 120 mmHg
